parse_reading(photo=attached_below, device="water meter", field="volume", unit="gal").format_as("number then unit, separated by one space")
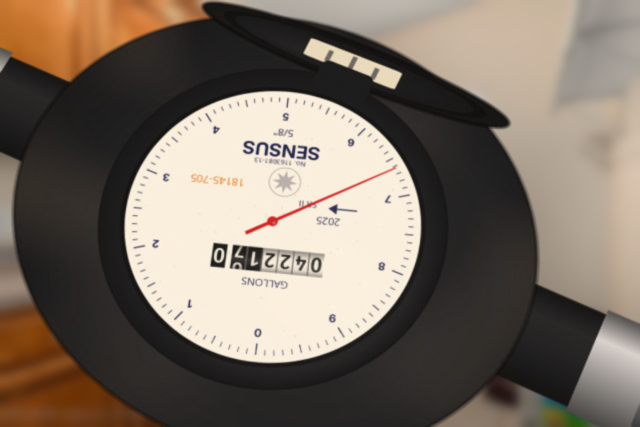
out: 422166.6 gal
